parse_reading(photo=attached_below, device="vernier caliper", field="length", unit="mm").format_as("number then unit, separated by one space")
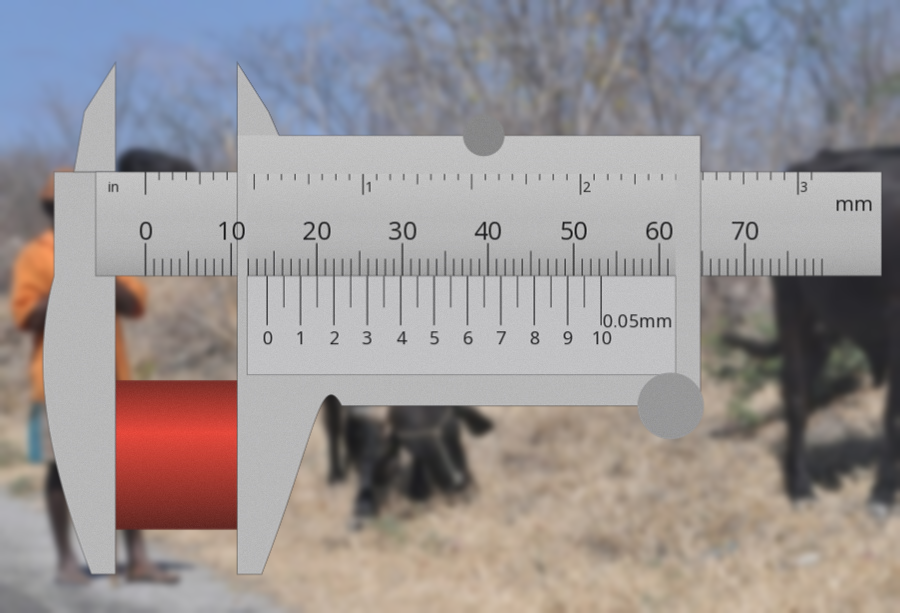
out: 14.2 mm
